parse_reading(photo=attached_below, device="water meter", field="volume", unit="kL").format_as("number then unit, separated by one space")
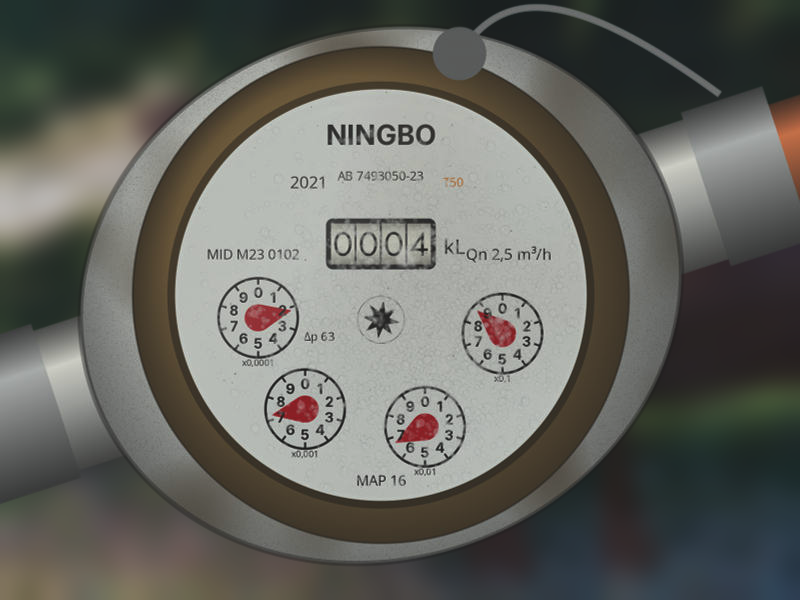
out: 4.8672 kL
